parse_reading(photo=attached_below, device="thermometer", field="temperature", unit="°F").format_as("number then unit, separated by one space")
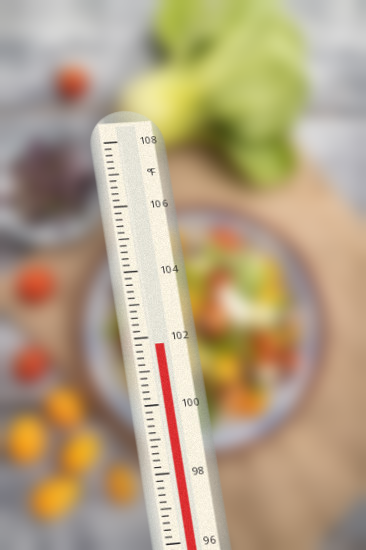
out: 101.8 °F
